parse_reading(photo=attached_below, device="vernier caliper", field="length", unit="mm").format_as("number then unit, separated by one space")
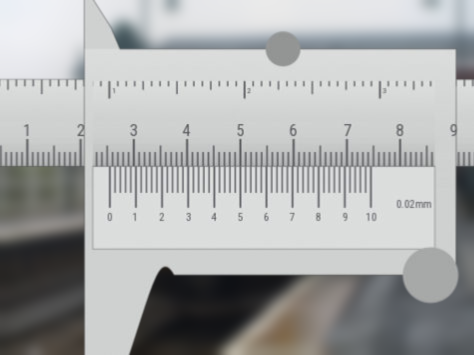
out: 25.5 mm
